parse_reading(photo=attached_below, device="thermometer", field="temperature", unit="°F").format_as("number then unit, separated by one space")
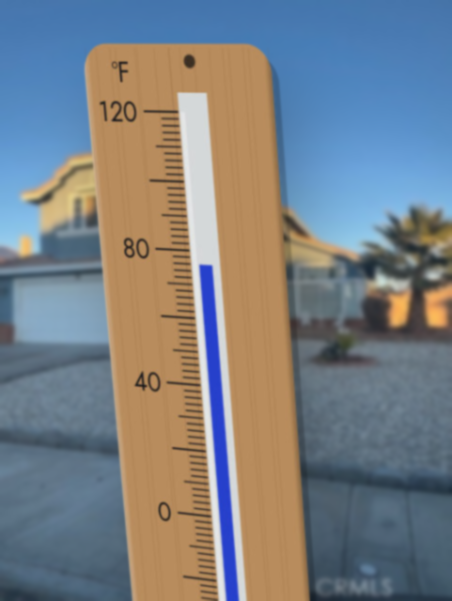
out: 76 °F
